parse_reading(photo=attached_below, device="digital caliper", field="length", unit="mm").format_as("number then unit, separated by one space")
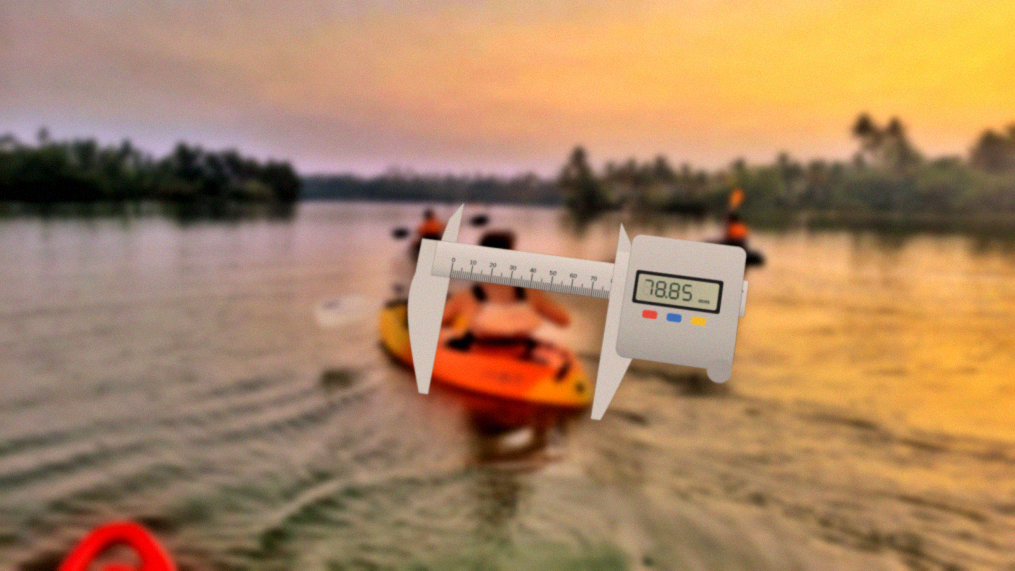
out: 78.85 mm
